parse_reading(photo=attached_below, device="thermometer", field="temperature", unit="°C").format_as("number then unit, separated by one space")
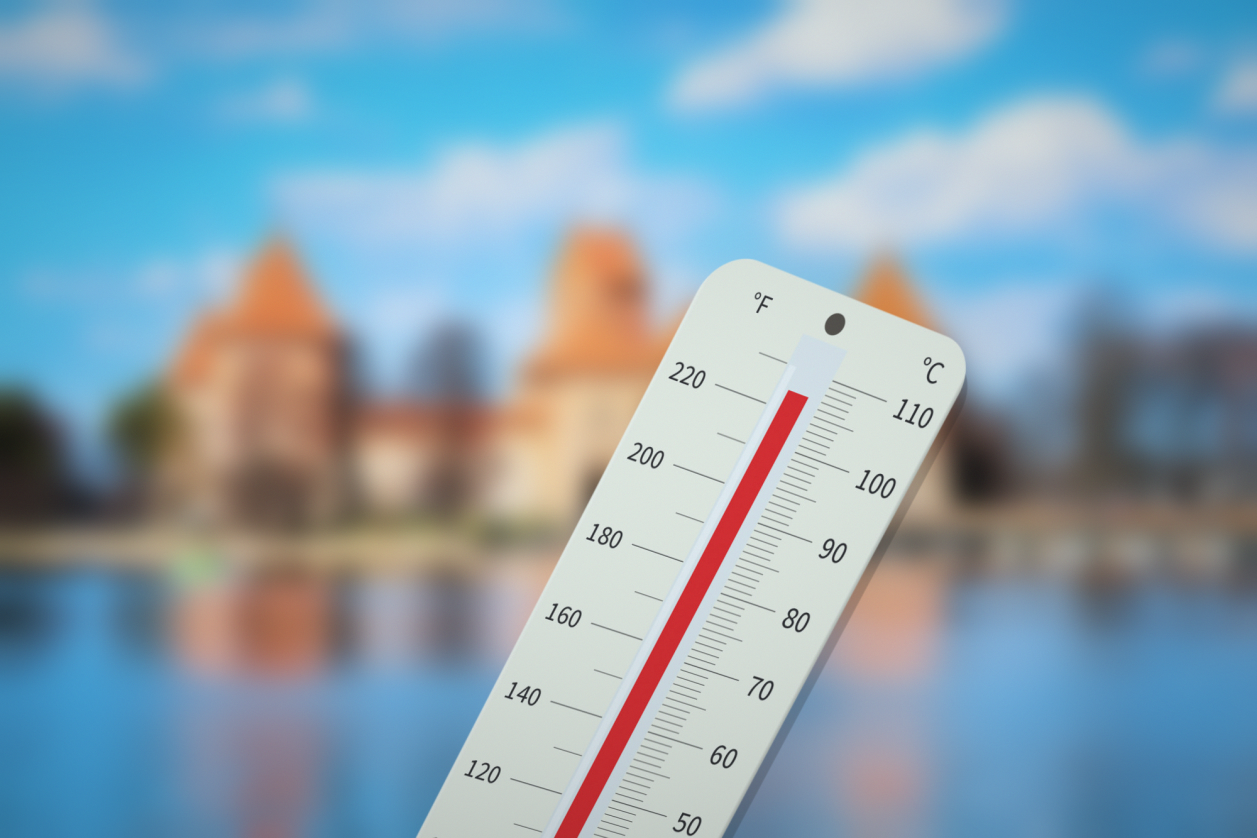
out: 107 °C
